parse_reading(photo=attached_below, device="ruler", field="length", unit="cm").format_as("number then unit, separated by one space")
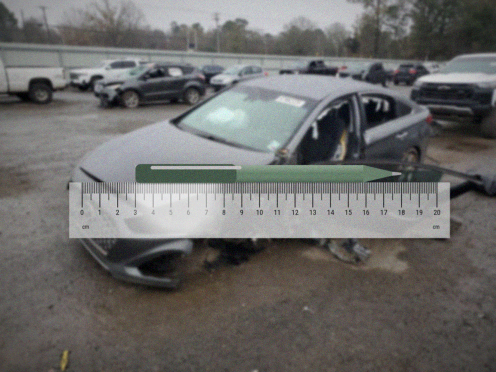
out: 15 cm
